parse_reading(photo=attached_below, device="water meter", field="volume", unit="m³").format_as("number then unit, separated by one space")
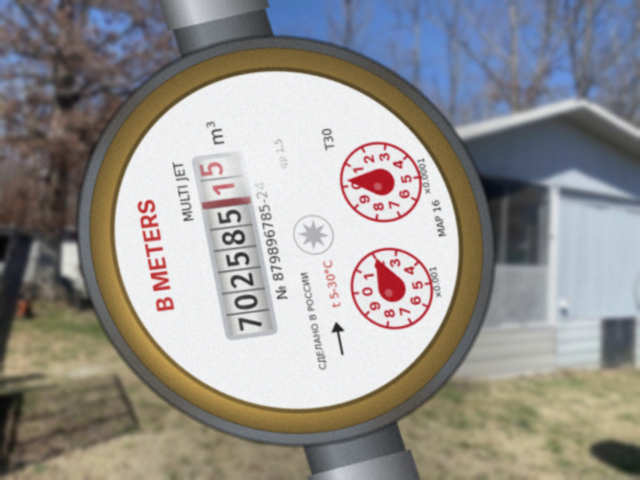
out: 702585.1520 m³
